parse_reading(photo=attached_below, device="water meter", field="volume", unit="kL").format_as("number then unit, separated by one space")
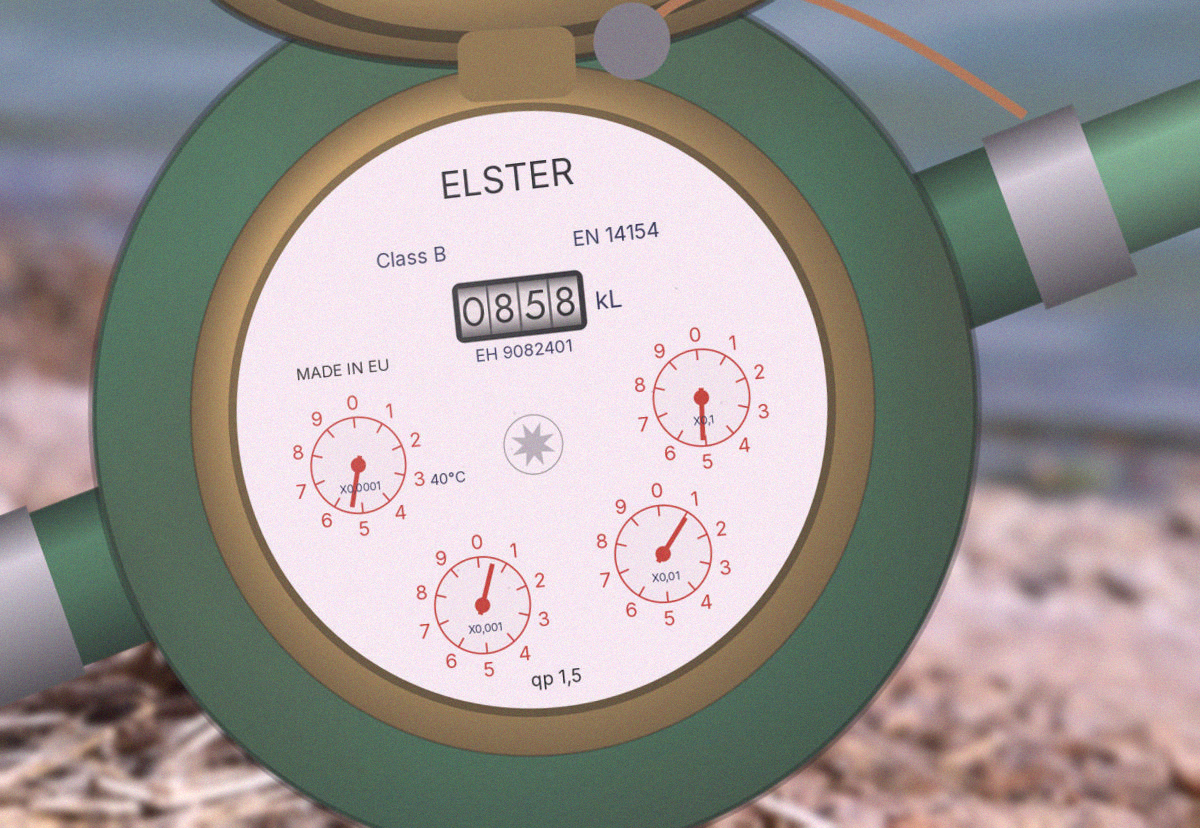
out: 858.5105 kL
